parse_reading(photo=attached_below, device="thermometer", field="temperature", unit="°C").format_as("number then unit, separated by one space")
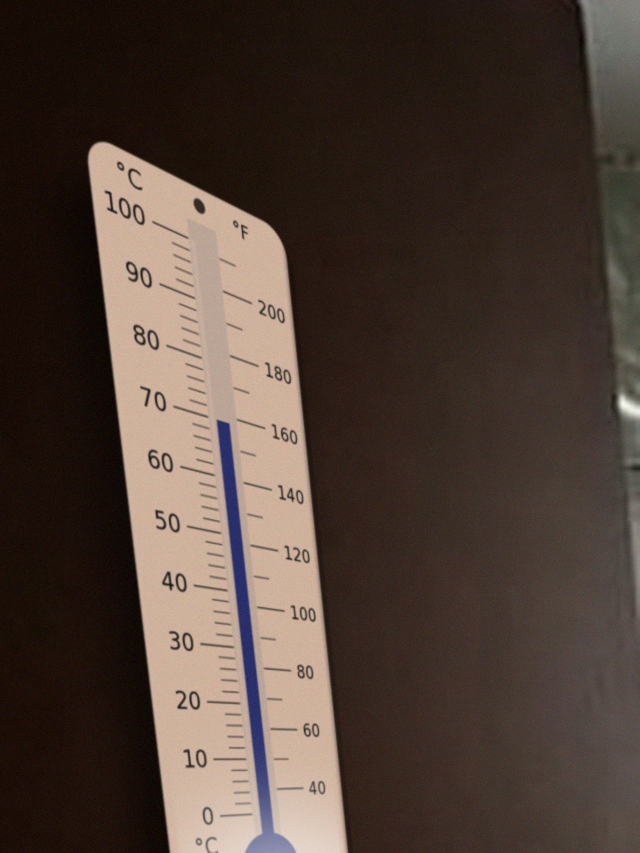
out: 70 °C
